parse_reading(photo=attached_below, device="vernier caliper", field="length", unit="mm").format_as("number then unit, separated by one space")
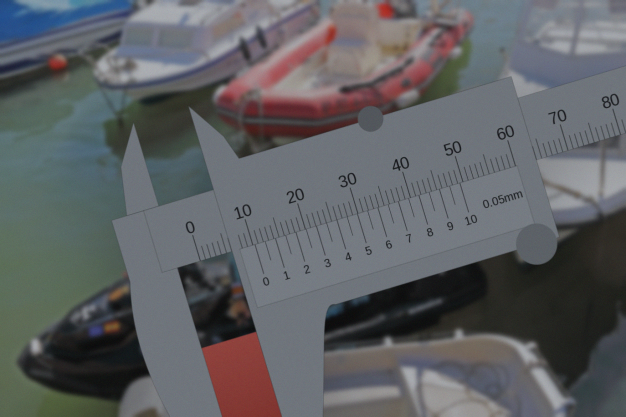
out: 10.4 mm
